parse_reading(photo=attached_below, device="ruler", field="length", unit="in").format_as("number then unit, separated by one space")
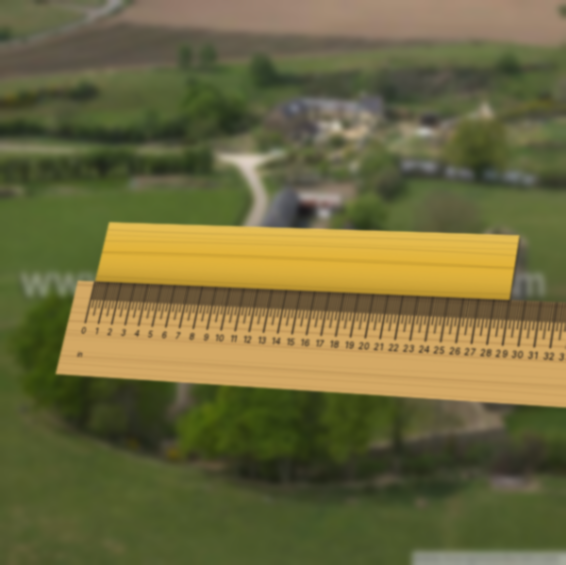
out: 29 in
